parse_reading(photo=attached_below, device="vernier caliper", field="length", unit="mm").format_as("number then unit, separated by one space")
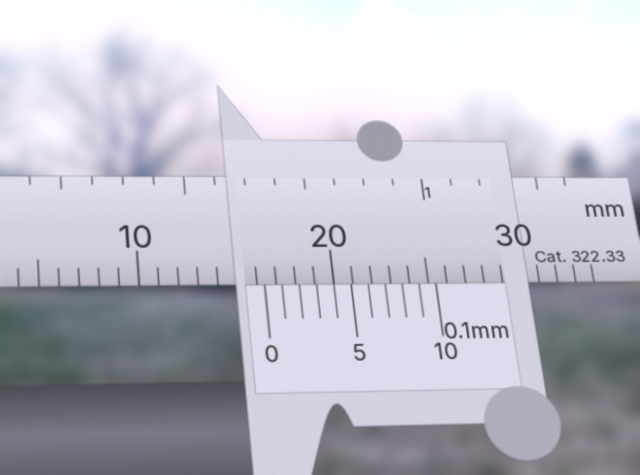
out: 16.4 mm
